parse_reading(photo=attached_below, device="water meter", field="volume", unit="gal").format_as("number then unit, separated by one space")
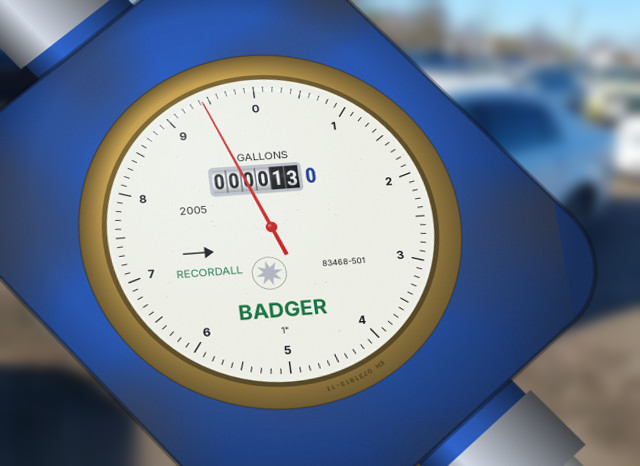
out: 129.4 gal
